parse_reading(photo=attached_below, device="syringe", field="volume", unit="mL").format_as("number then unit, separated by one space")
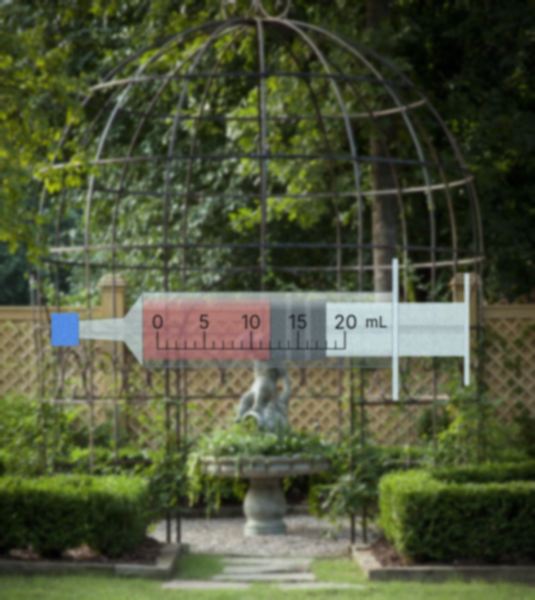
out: 12 mL
